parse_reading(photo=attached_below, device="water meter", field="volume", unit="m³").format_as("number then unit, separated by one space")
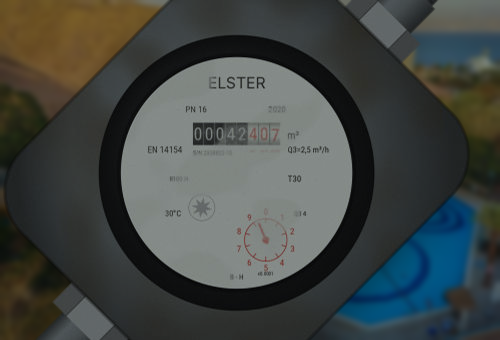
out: 42.4069 m³
